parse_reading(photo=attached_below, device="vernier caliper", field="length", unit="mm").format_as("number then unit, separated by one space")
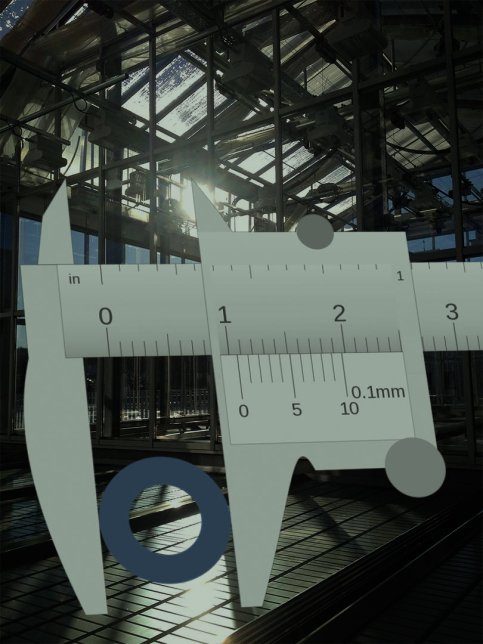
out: 10.7 mm
